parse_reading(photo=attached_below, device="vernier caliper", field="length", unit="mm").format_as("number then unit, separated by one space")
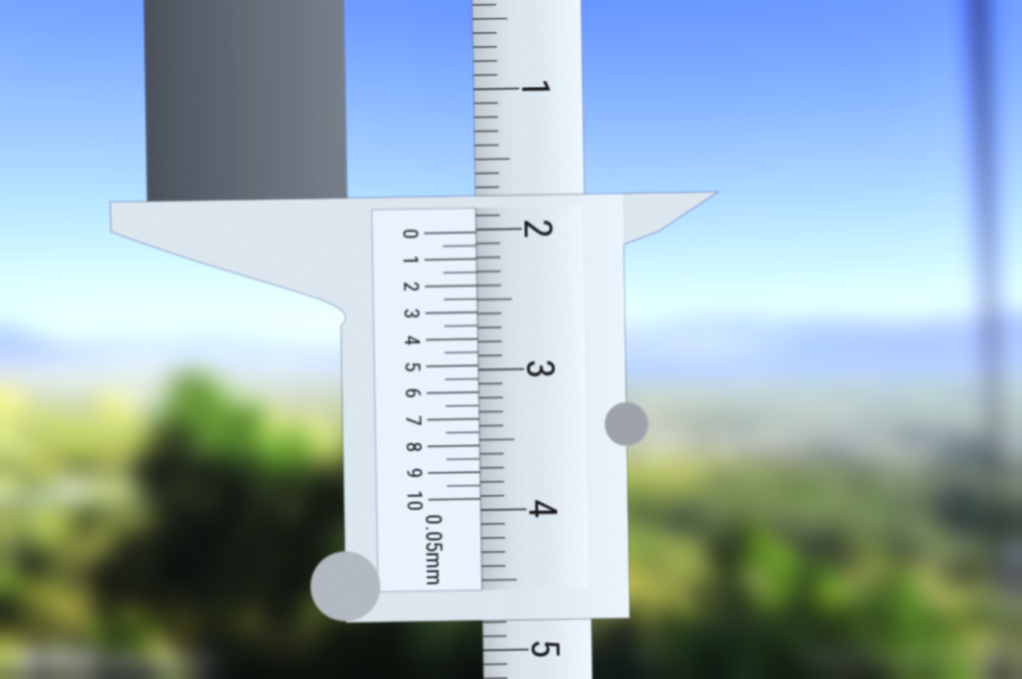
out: 20.2 mm
